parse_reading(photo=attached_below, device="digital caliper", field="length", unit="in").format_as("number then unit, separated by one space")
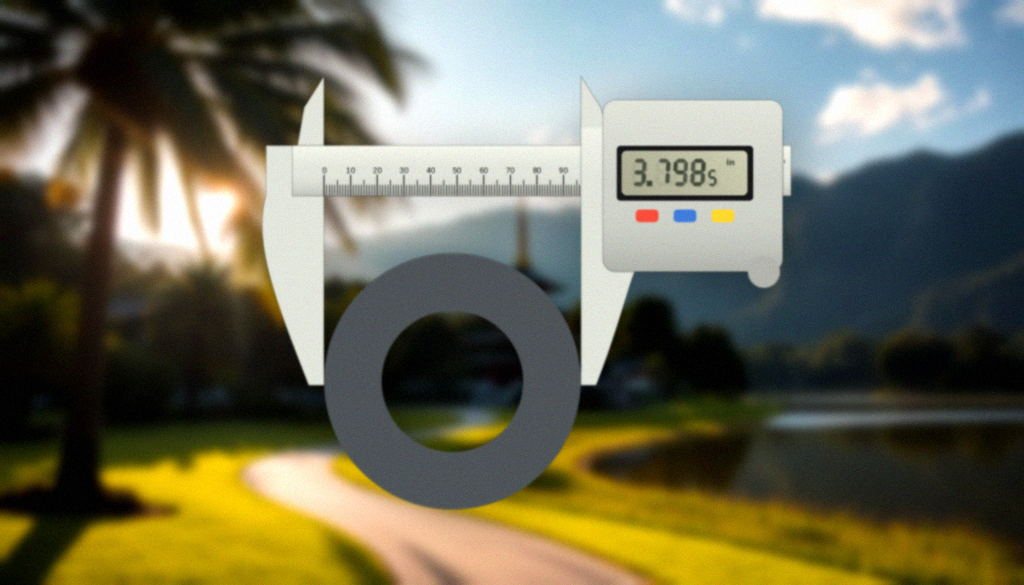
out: 3.7985 in
